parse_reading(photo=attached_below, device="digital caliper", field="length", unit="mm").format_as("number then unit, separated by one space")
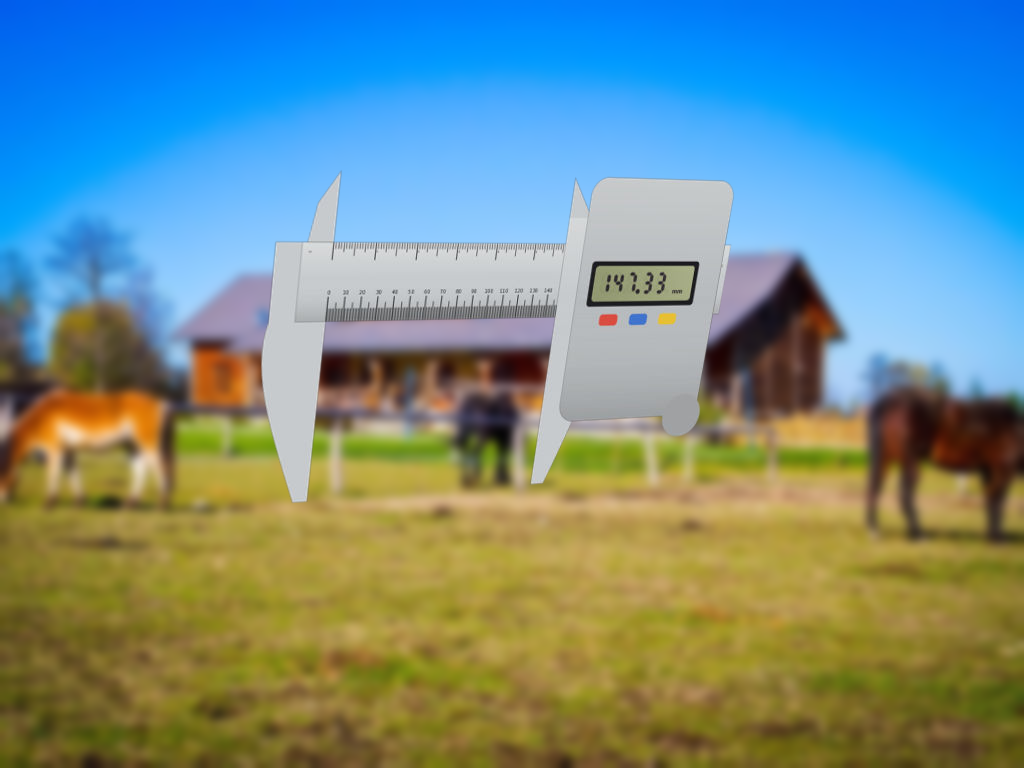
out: 147.33 mm
